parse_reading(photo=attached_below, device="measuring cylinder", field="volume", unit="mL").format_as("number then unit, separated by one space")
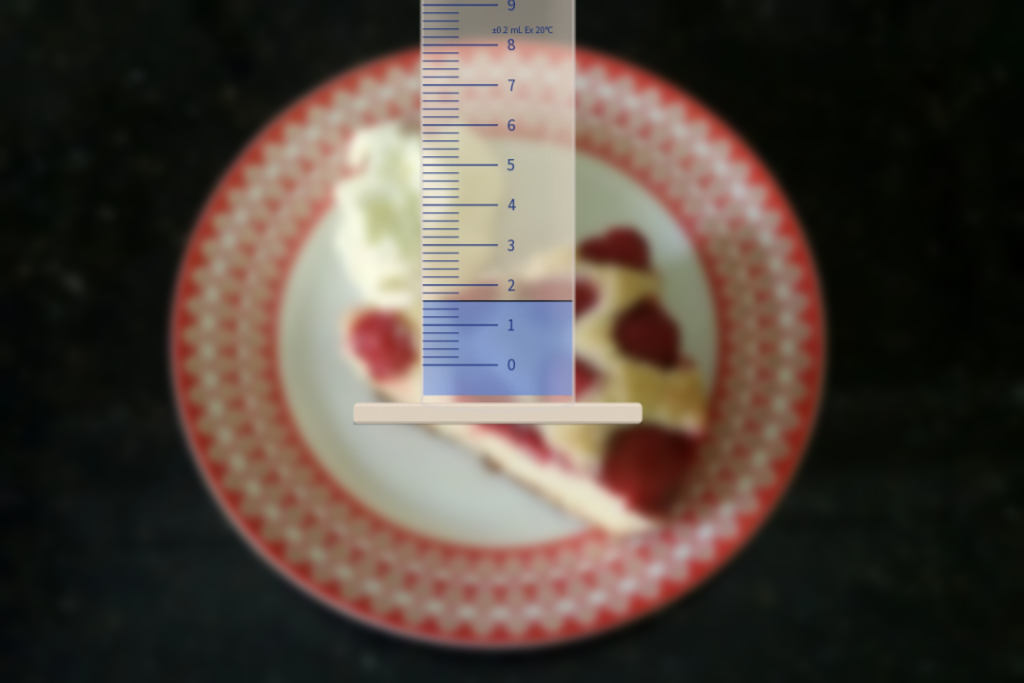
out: 1.6 mL
